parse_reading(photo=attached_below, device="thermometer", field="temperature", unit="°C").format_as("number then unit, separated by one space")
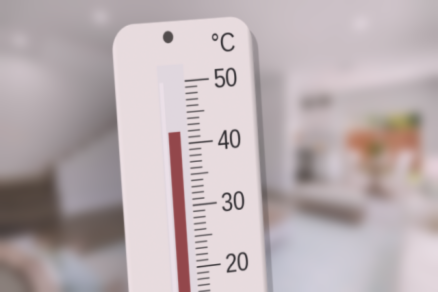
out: 42 °C
